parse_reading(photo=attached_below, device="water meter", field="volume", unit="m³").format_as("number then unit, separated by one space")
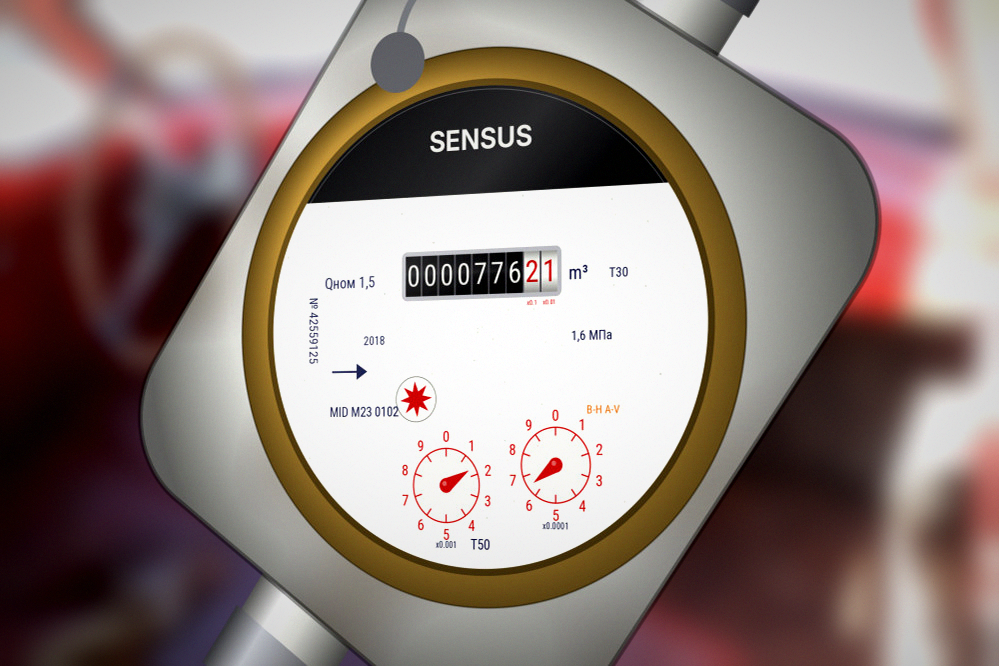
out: 776.2116 m³
